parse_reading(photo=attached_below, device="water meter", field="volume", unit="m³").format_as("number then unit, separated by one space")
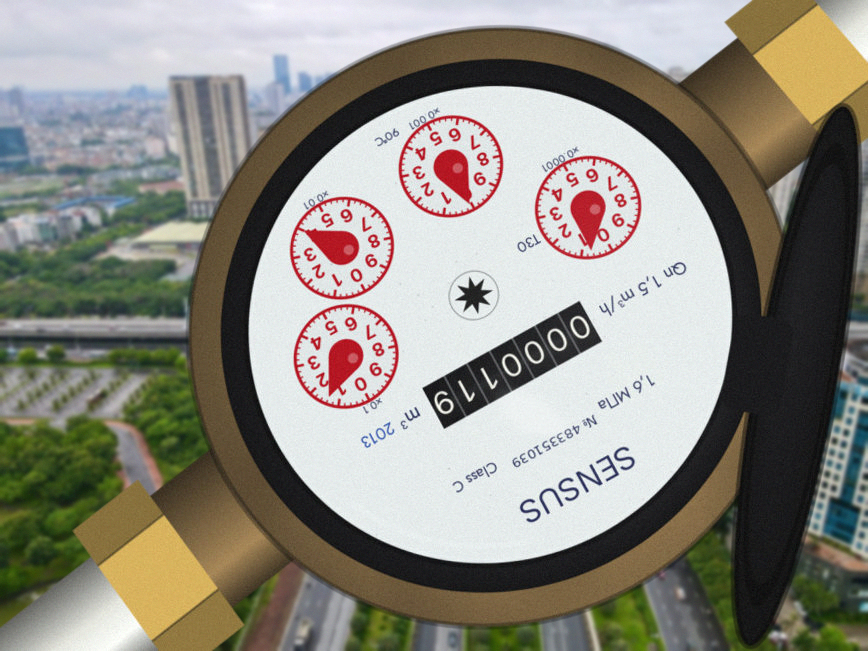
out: 119.1400 m³
